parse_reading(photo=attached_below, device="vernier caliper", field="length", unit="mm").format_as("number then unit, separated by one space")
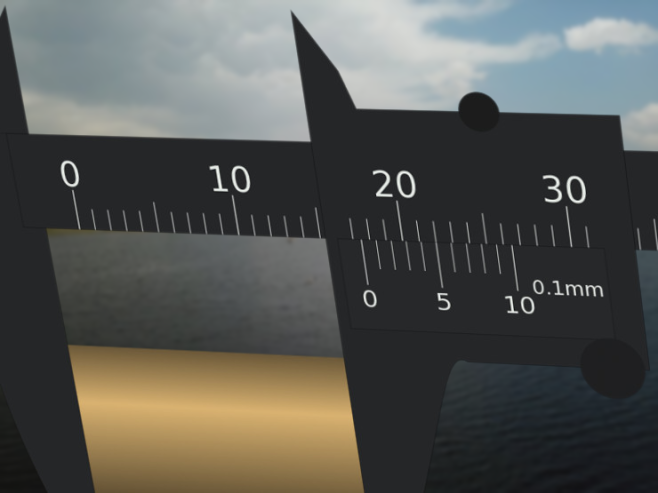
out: 17.5 mm
